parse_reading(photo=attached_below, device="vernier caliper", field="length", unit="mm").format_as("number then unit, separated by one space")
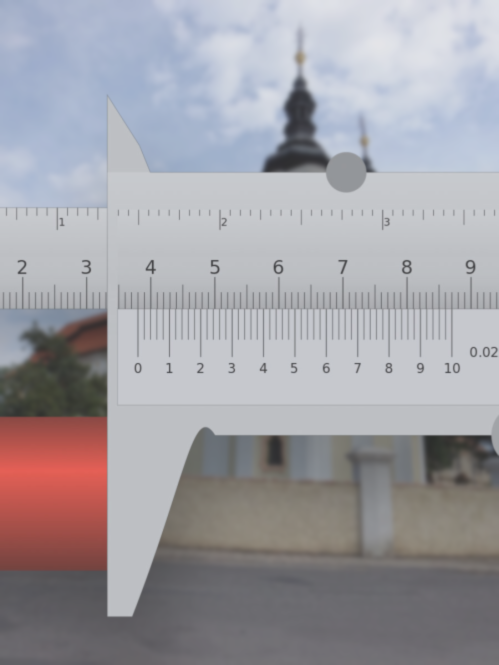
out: 38.0 mm
